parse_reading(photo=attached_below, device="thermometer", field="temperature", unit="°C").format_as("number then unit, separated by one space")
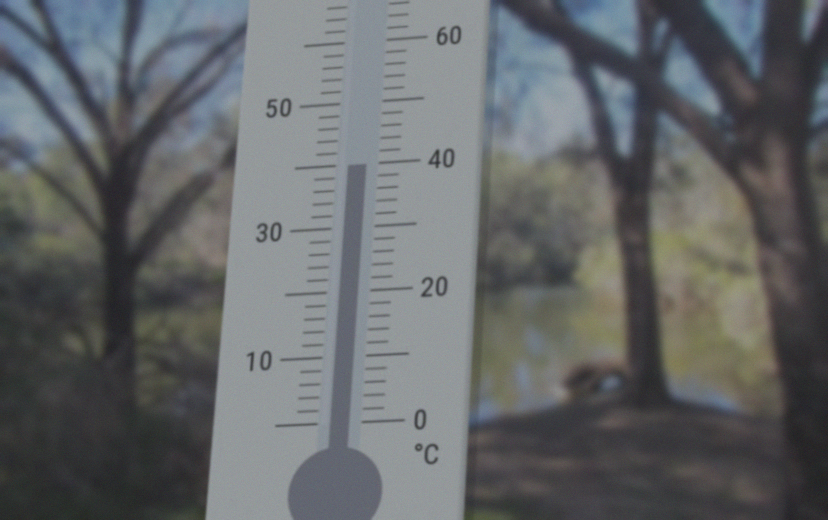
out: 40 °C
